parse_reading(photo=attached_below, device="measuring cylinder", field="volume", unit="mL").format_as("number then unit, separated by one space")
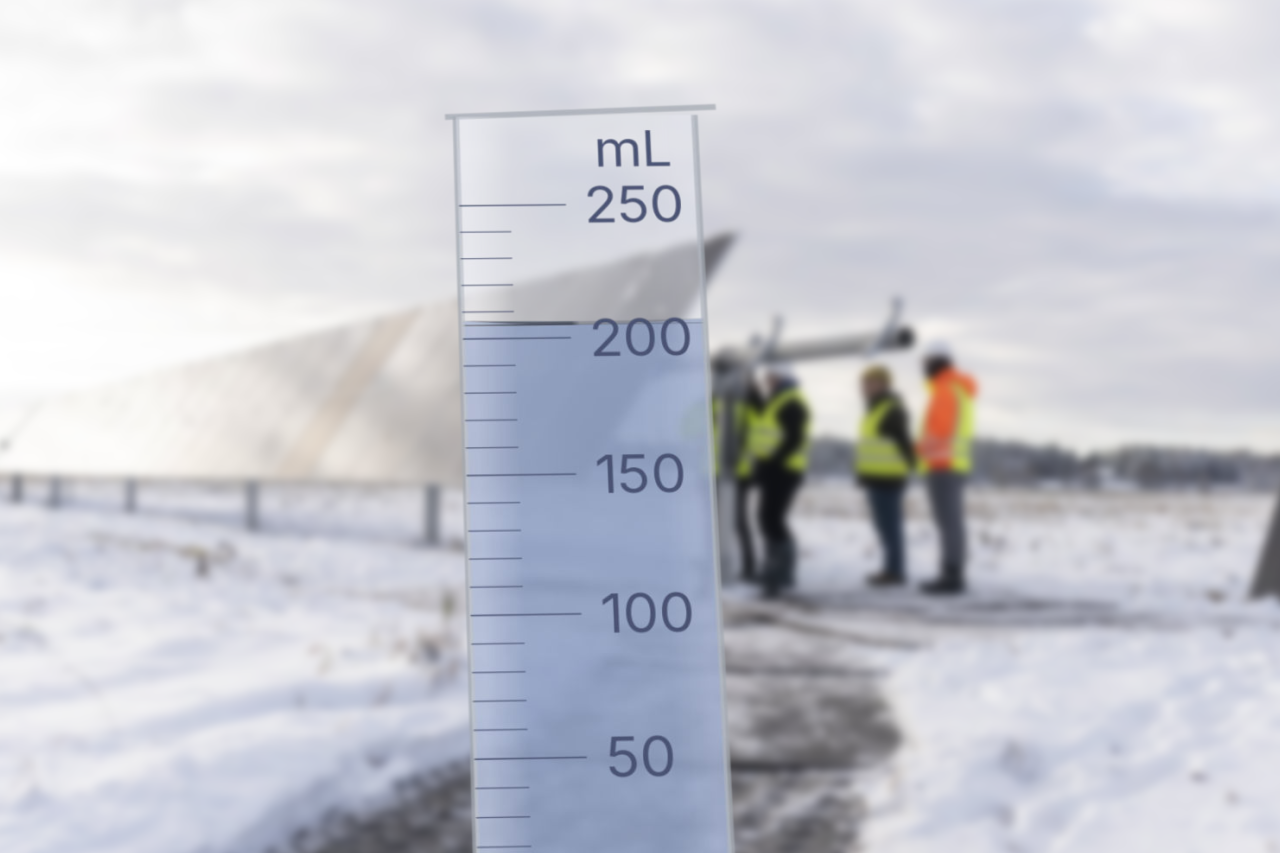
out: 205 mL
